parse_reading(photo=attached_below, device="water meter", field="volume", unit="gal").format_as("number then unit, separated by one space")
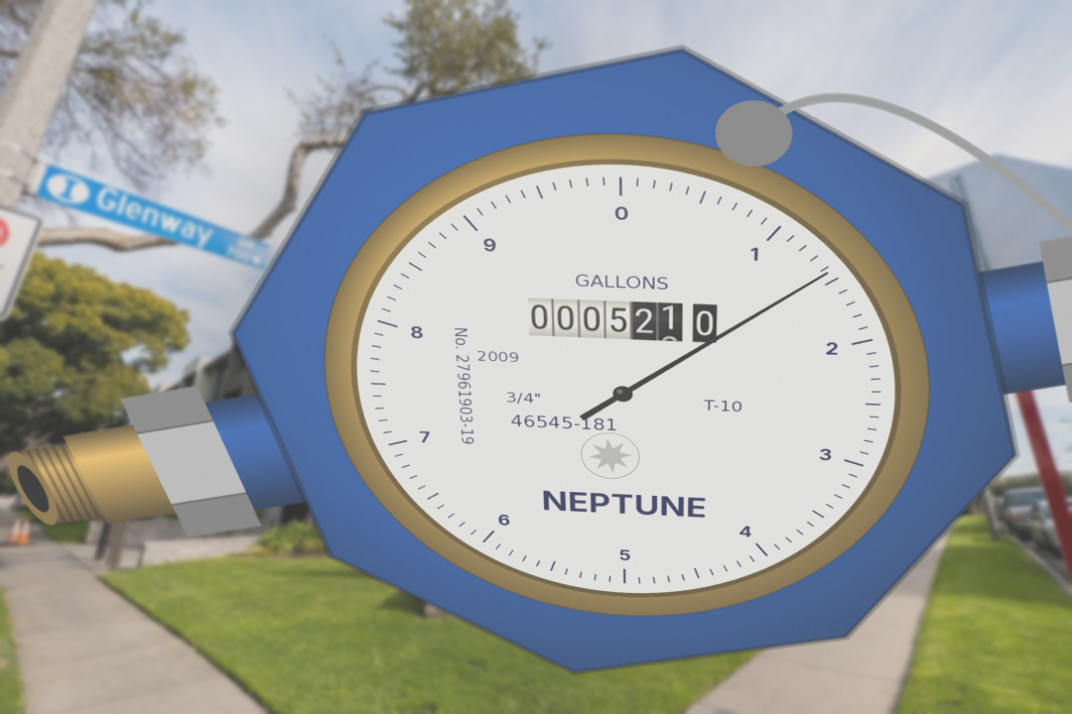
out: 5211.4 gal
